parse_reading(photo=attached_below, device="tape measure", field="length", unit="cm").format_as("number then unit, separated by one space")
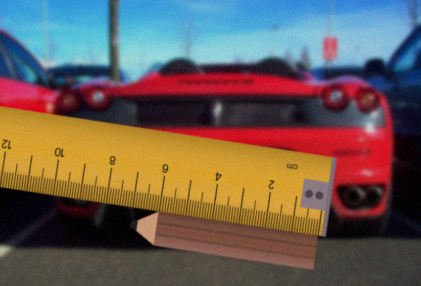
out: 7 cm
